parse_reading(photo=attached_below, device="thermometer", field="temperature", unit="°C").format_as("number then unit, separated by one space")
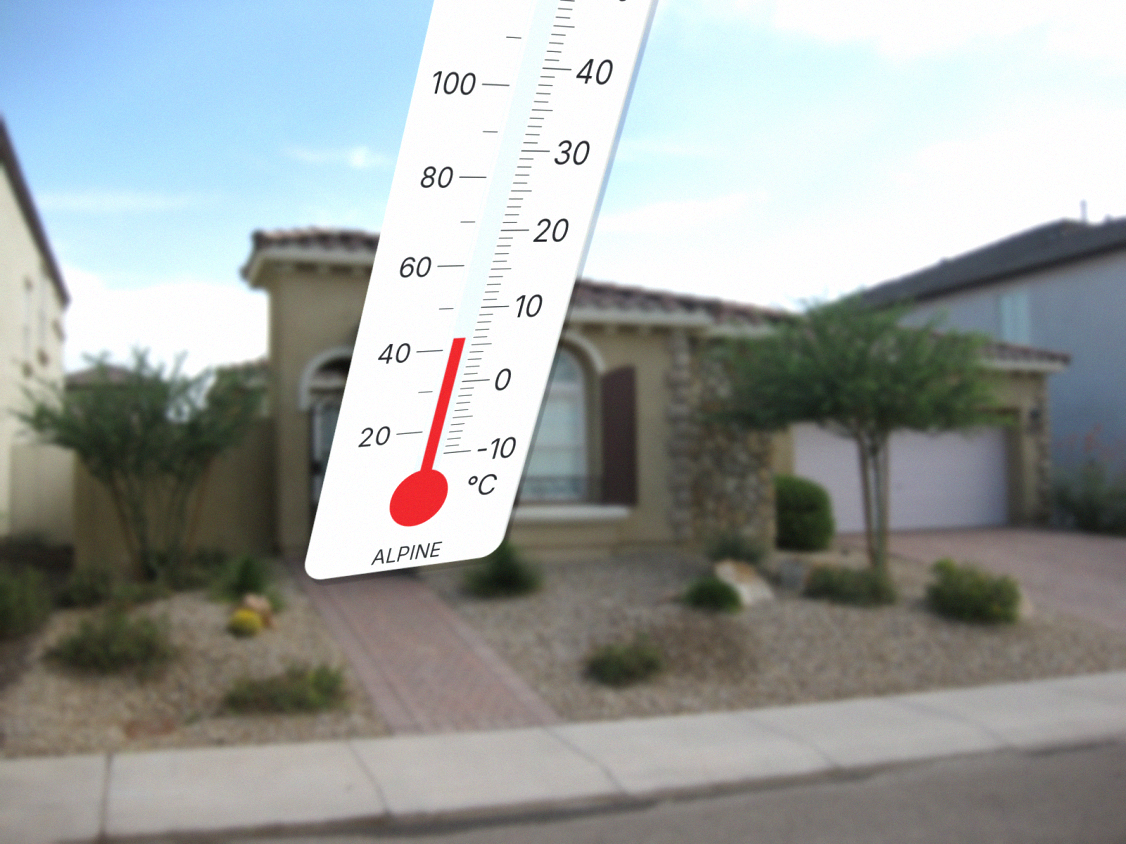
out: 6 °C
